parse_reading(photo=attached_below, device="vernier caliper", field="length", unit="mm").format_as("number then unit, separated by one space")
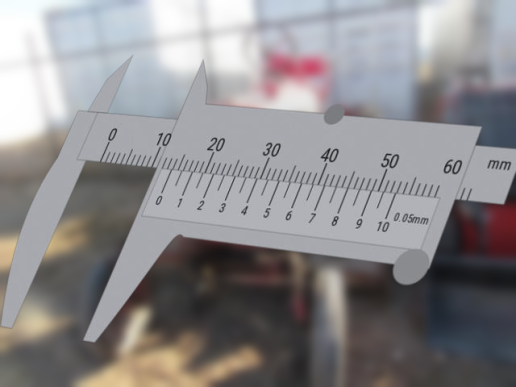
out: 13.8 mm
